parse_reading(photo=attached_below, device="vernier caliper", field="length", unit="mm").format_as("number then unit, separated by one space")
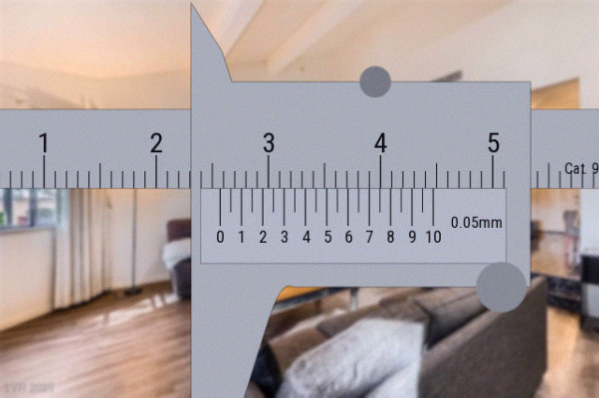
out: 25.7 mm
